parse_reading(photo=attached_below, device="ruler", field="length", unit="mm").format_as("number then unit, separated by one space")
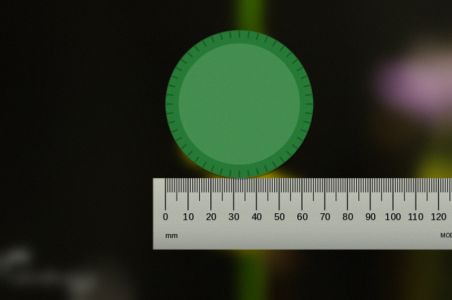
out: 65 mm
